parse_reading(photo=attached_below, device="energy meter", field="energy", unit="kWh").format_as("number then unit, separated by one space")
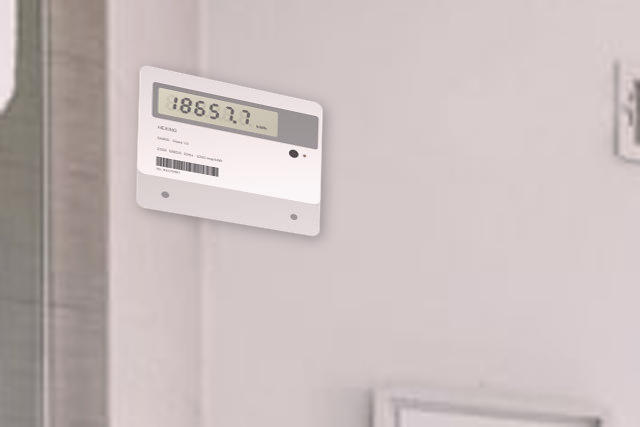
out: 18657.7 kWh
